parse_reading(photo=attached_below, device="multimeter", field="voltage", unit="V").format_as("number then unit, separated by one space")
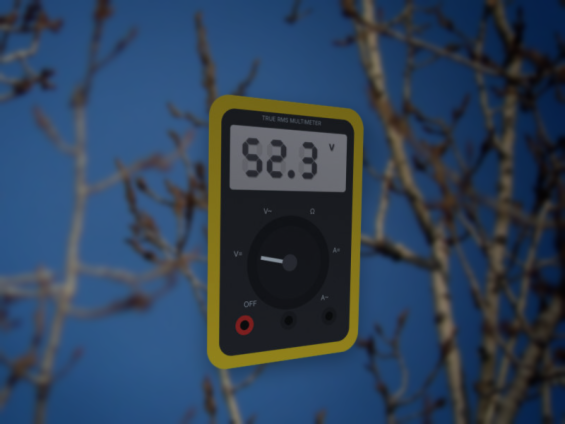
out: 52.3 V
